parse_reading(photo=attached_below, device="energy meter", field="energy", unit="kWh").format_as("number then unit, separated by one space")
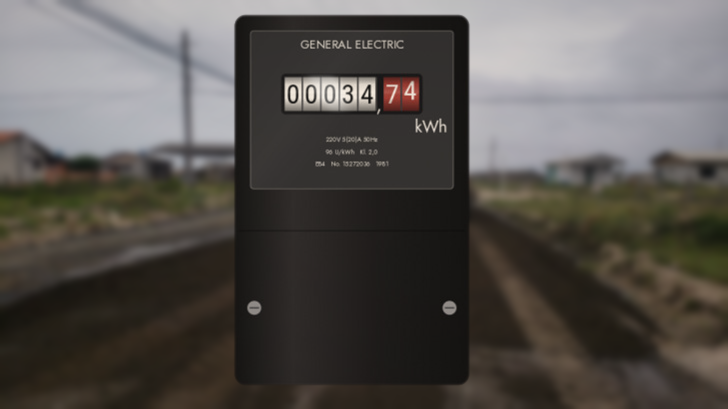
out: 34.74 kWh
